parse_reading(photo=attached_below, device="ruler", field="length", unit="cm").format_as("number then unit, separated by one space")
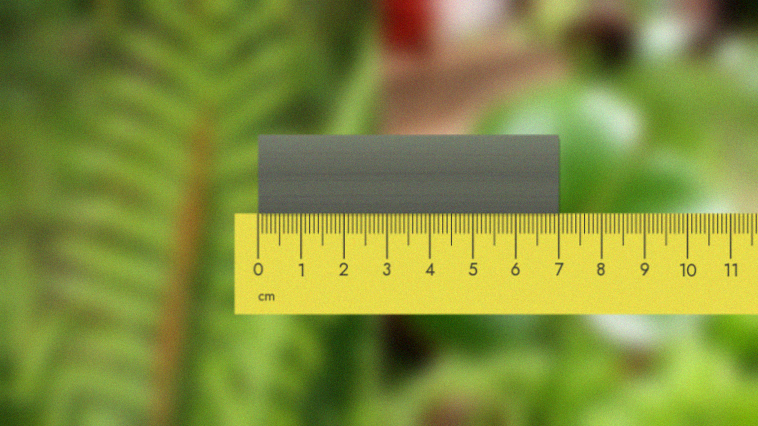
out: 7 cm
